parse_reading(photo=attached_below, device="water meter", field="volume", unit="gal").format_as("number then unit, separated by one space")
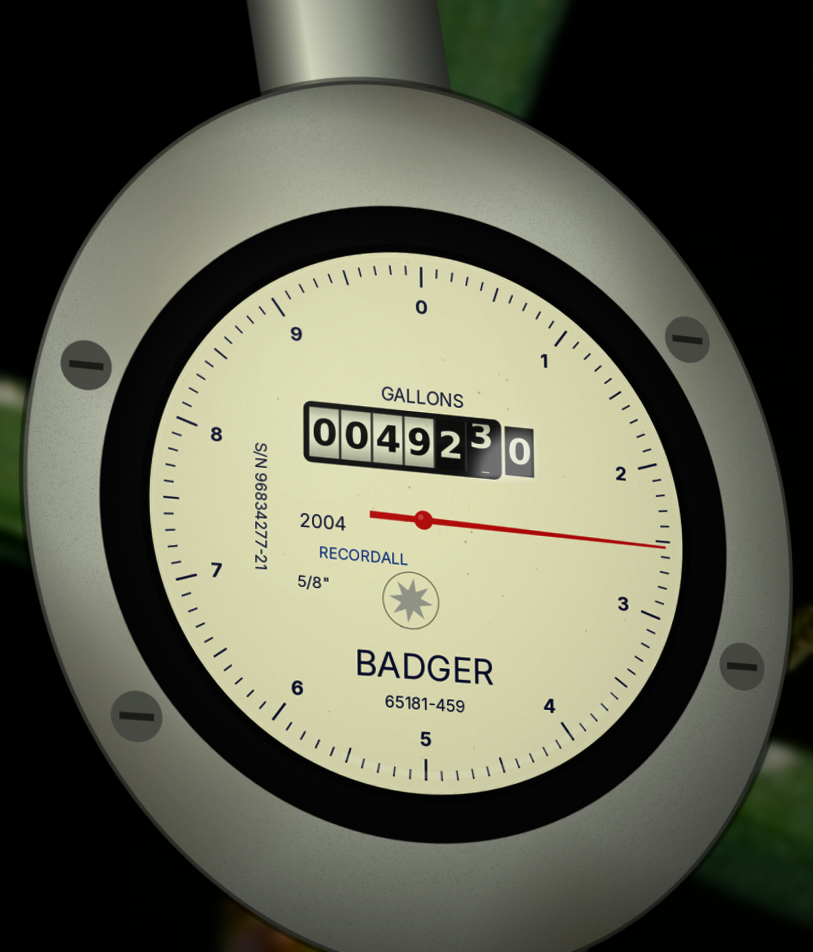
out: 49232.5 gal
